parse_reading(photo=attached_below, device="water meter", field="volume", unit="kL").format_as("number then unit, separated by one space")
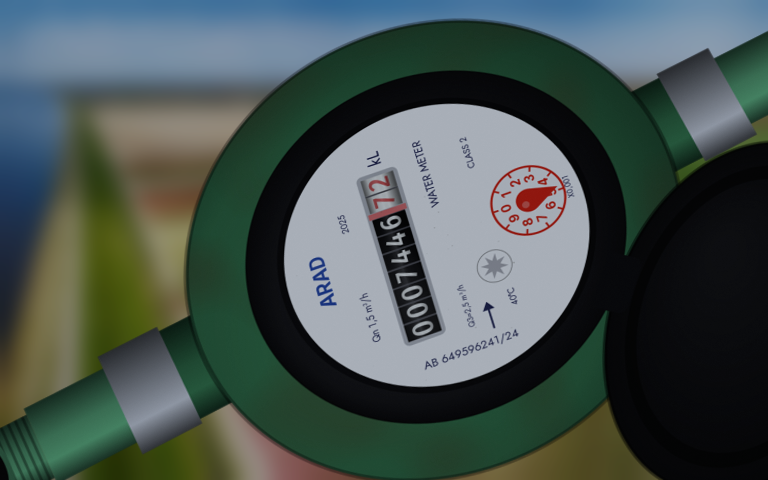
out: 7446.724 kL
